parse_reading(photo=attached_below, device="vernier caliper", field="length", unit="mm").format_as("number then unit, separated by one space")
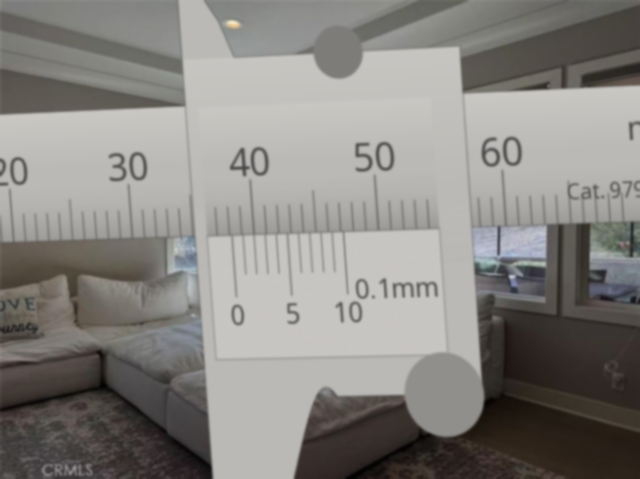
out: 38.2 mm
